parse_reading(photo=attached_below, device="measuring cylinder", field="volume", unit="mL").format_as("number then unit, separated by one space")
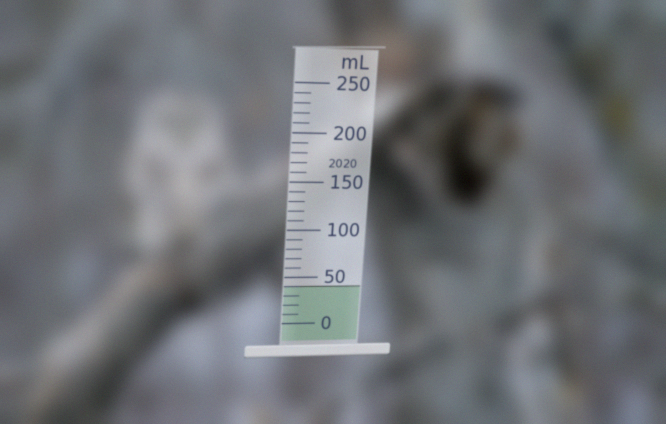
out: 40 mL
